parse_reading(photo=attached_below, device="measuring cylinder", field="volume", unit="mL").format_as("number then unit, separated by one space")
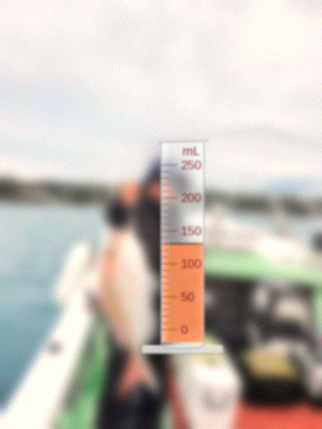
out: 130 mL
